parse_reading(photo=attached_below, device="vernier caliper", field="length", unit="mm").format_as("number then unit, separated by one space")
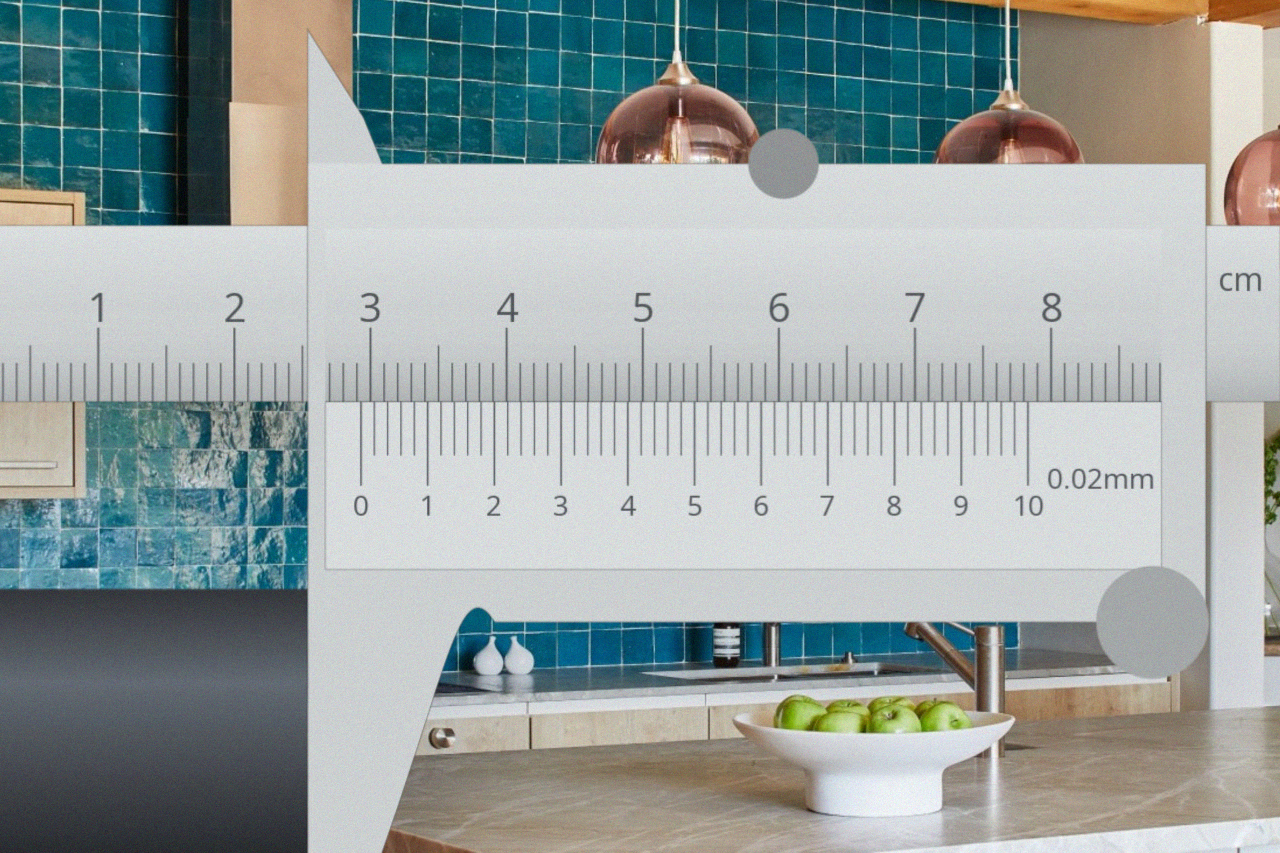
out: 29.3 mm
